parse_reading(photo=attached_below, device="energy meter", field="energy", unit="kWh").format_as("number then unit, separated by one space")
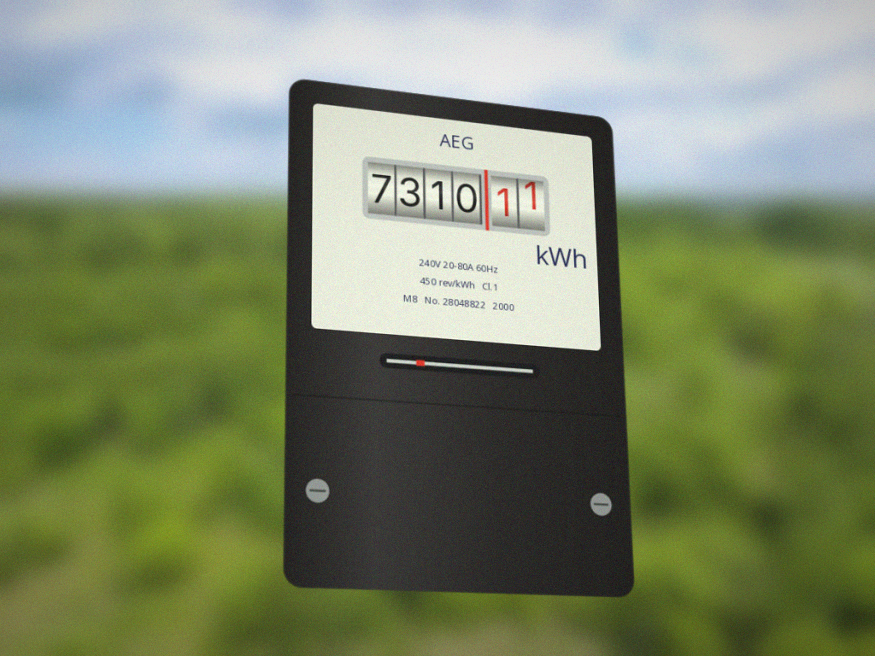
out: 7310.11 kWh
